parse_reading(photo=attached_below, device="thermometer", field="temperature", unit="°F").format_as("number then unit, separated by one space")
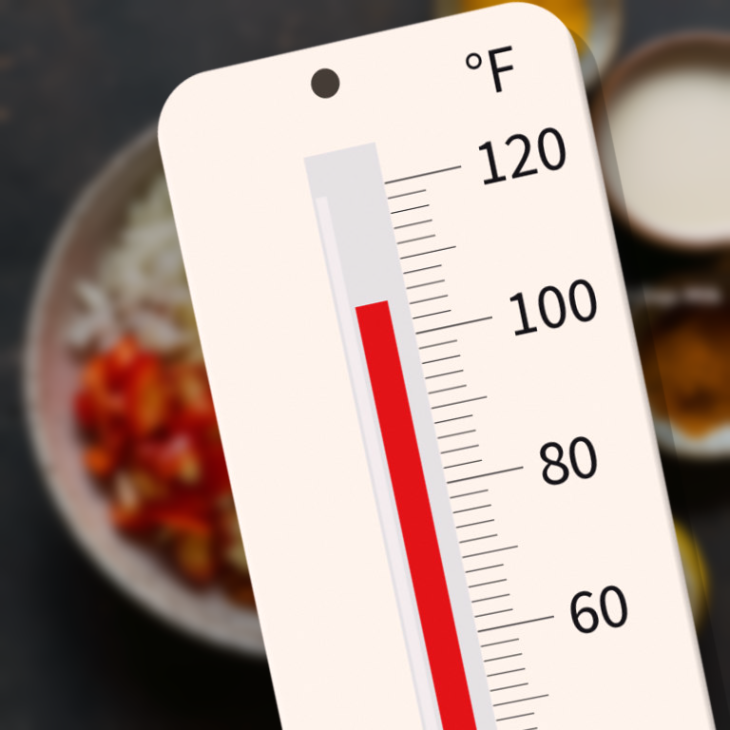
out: 105 °F
